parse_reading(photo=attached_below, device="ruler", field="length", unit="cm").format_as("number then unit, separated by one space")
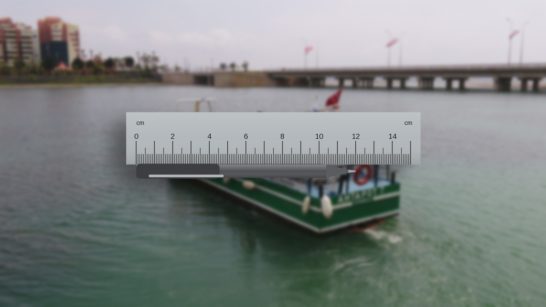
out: 12 cm
